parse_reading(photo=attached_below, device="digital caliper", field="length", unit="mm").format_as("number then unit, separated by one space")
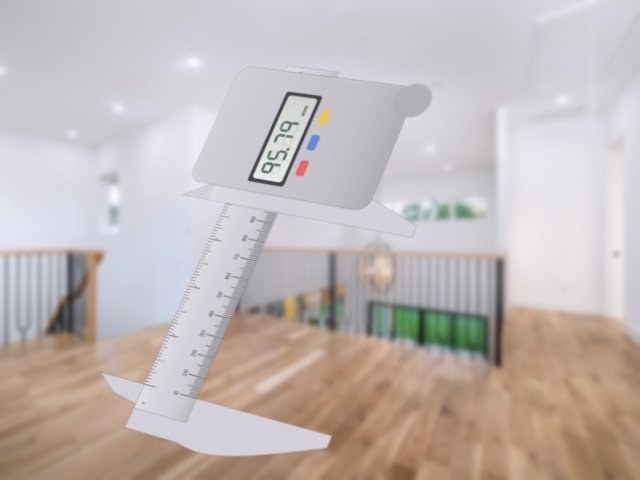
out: 95.79 mm
